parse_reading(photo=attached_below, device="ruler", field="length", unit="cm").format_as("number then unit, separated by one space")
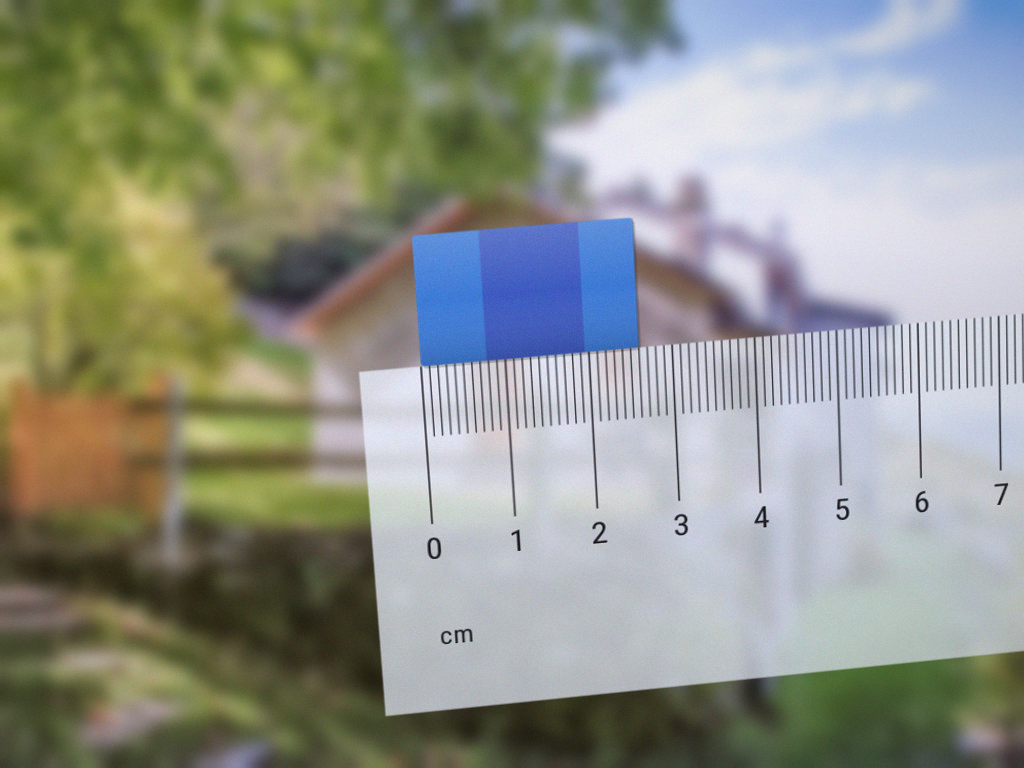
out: 2.6 cm
